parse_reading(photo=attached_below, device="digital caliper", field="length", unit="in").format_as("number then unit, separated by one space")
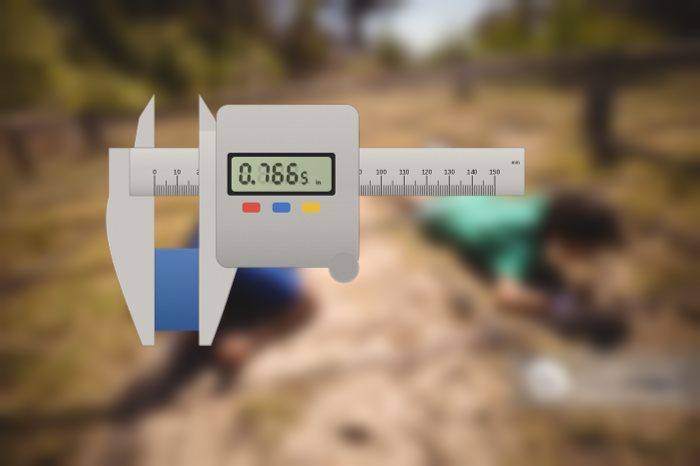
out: 0.7665 in
